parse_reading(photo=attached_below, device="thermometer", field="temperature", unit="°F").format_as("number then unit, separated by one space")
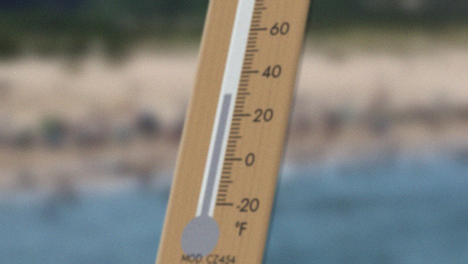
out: 30 °F
